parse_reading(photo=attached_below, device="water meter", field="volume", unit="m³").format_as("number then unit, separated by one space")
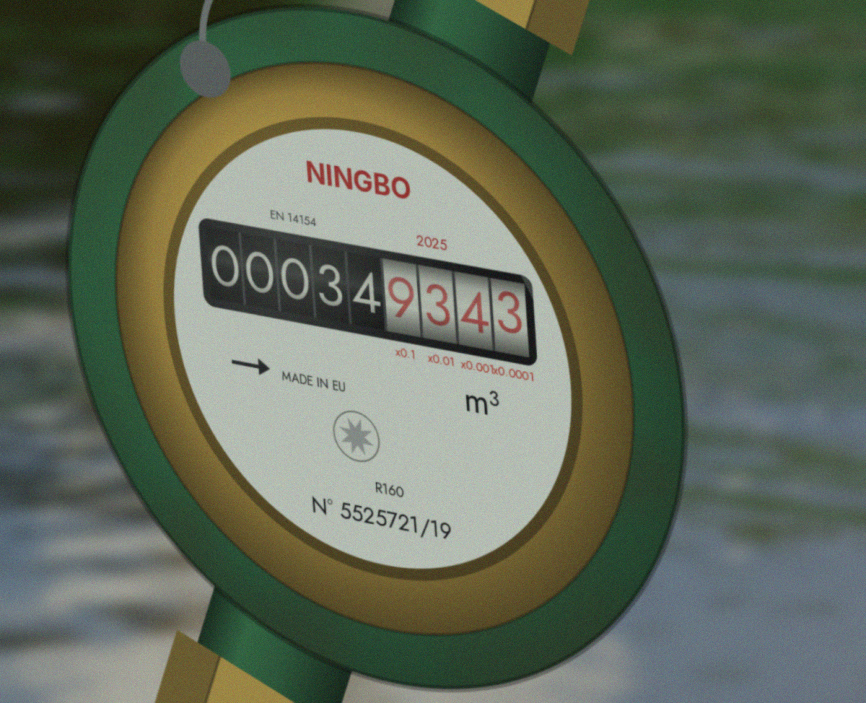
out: 34.9343 m³
